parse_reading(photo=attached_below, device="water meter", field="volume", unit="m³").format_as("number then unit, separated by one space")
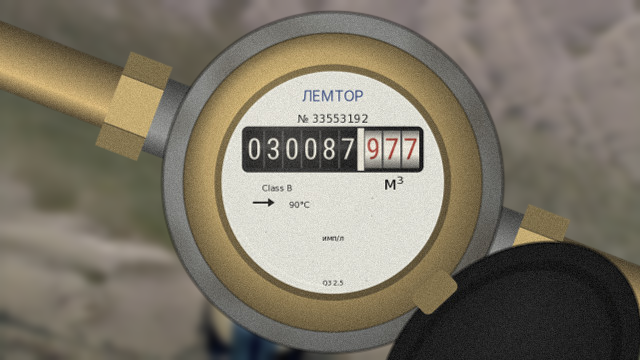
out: 30087.977 m³
